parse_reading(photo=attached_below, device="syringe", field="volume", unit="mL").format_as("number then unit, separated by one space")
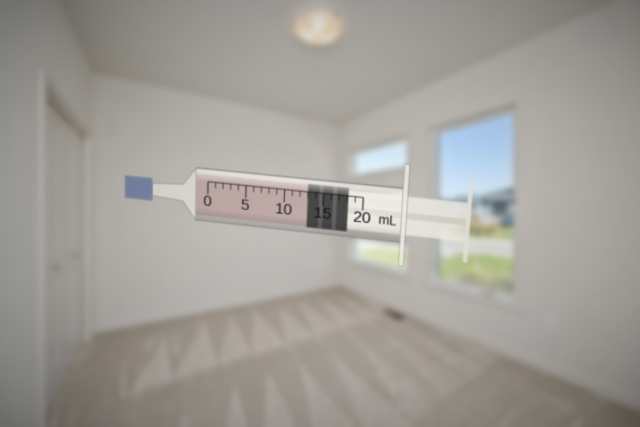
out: 13 mL
